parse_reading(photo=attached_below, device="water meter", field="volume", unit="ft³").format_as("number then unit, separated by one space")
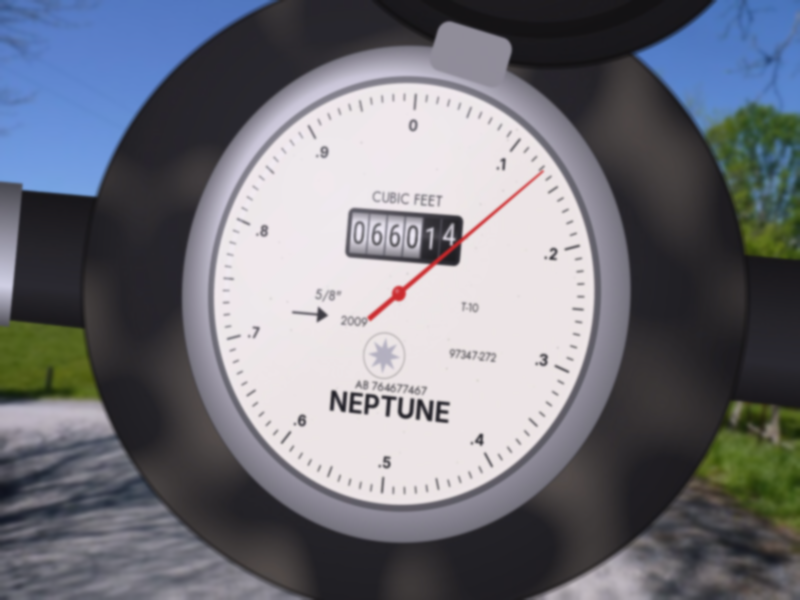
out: 66014.13 ft³
